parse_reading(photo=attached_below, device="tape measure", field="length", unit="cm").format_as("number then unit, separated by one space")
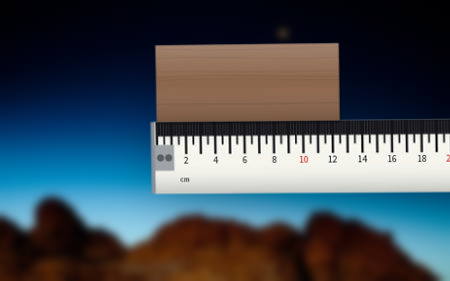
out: 12.5 cm
